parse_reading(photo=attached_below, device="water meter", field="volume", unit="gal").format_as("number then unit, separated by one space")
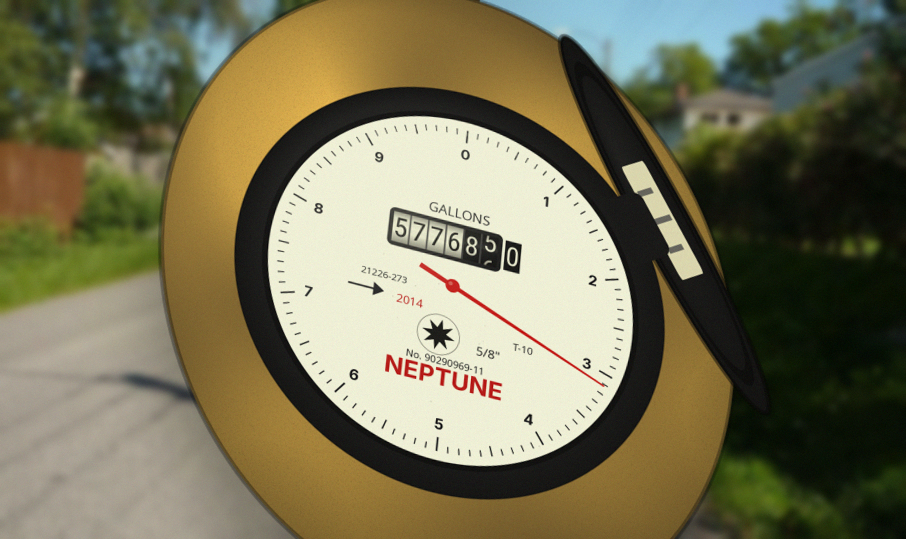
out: 5776853.1 gal
